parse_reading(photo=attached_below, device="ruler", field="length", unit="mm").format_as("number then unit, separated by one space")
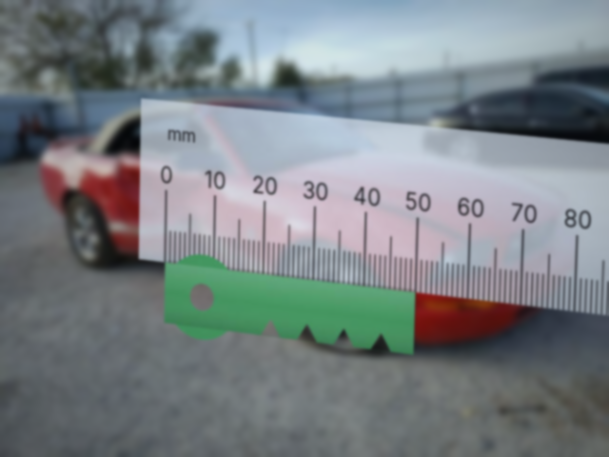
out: 50 mm
